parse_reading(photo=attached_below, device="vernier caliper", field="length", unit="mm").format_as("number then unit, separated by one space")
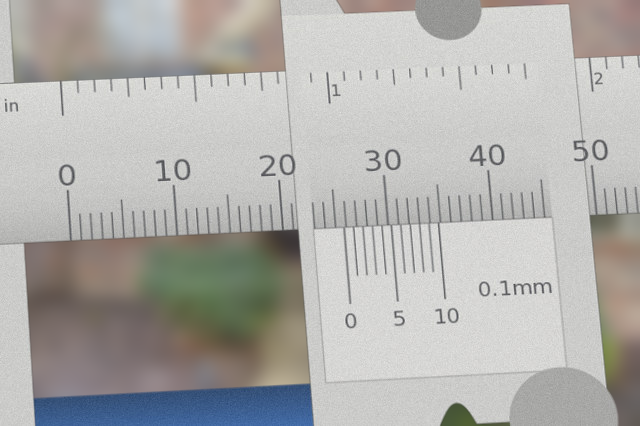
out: 25.8 mm
